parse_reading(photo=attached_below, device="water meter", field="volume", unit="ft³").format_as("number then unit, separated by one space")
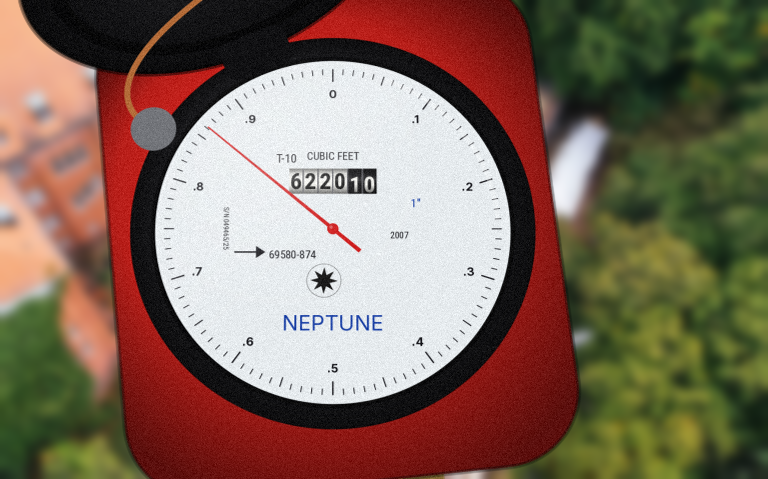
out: 622009.86 ft³
